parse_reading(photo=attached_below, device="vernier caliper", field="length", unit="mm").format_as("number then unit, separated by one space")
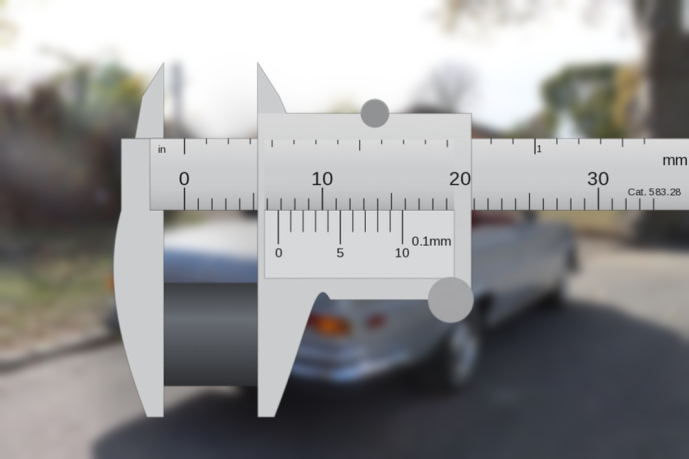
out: 6.8 mm
